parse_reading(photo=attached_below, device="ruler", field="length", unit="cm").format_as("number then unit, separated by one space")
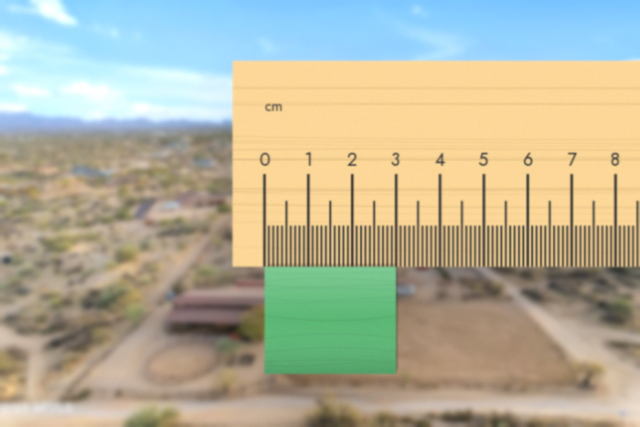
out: 3 cm
